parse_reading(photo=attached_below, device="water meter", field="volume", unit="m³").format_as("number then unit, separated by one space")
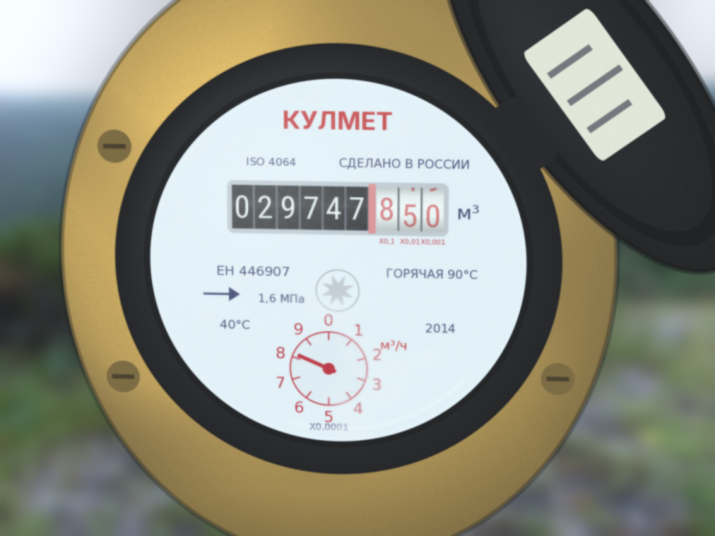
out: 29747.8498 m³
